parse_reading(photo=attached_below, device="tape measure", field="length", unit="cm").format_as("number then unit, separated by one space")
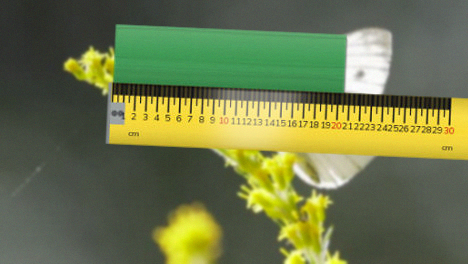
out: 20.5 cm
